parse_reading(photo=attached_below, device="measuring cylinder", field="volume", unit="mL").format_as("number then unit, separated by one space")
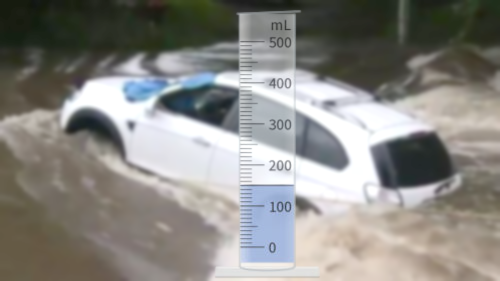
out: 150 mL
